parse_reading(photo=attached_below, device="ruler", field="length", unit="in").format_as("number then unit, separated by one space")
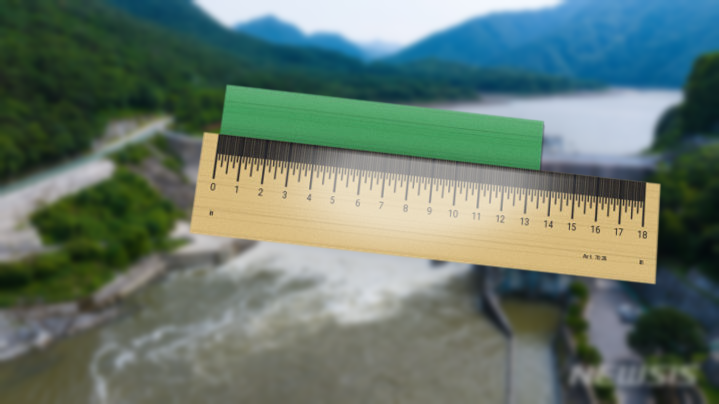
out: 13.5 in
